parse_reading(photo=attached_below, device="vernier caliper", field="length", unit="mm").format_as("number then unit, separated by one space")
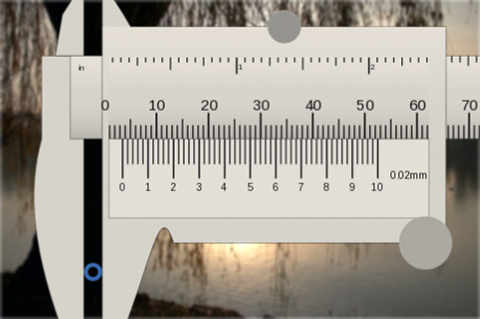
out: 3.5 mm
